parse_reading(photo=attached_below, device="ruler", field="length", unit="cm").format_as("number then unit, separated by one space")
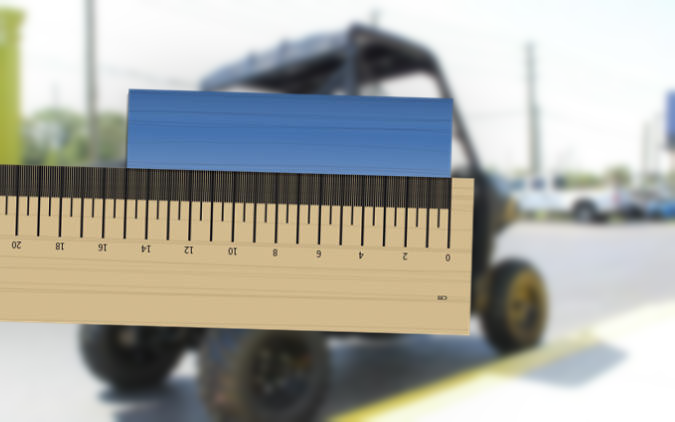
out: 15 cm
